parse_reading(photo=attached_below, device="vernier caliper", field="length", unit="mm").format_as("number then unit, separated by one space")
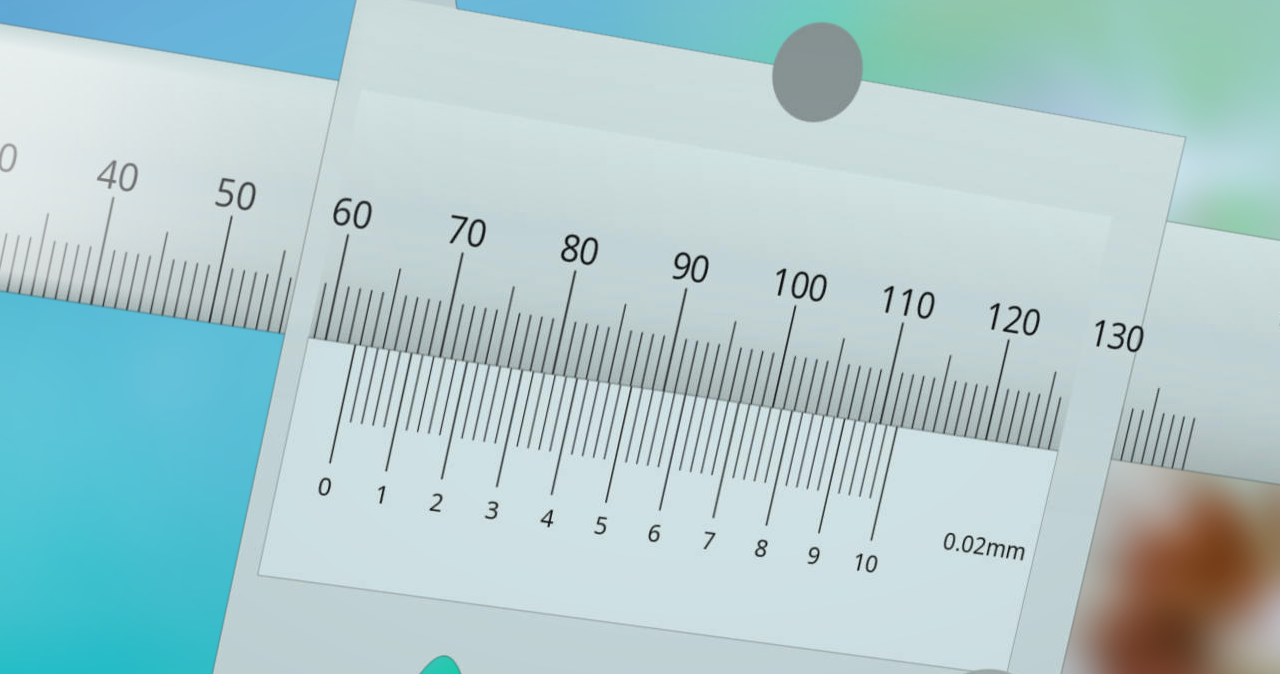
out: 62.6 mm
